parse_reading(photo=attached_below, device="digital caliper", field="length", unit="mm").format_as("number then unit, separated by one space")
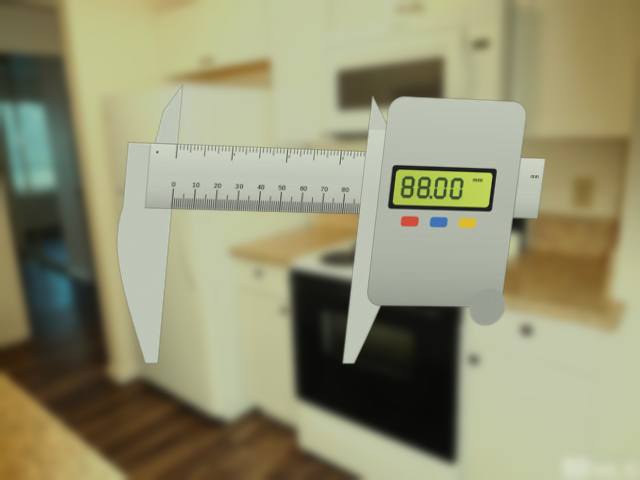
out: 88.00 mm
